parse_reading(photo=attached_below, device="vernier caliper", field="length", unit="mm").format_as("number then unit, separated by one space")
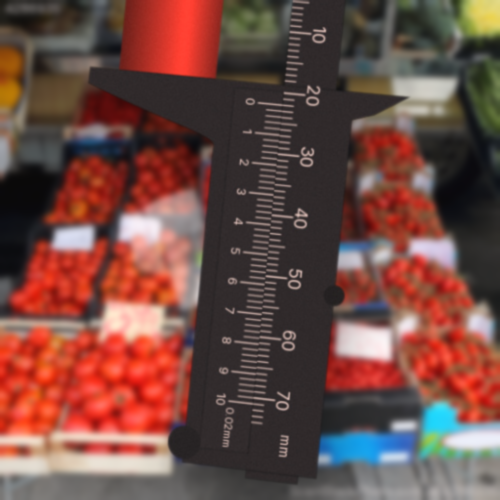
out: 22.0 mm
